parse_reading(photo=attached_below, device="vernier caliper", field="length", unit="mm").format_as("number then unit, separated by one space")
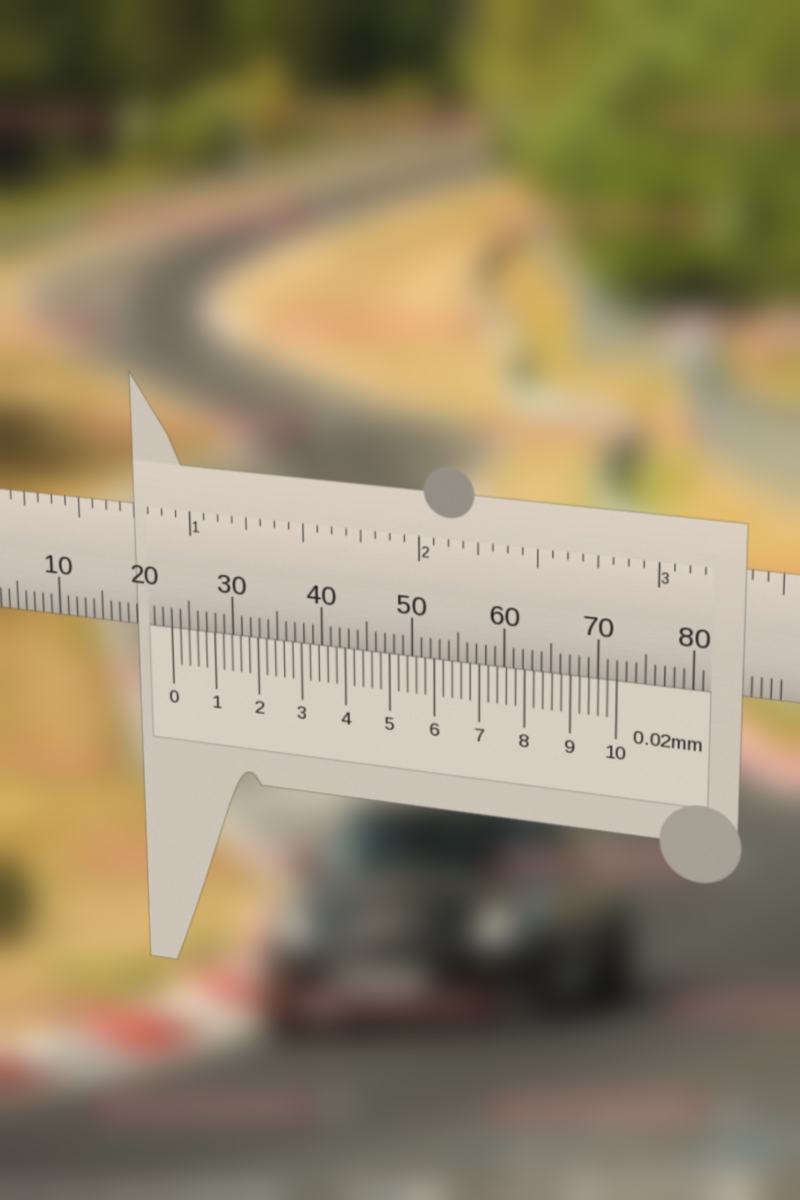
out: 23.0 mm
